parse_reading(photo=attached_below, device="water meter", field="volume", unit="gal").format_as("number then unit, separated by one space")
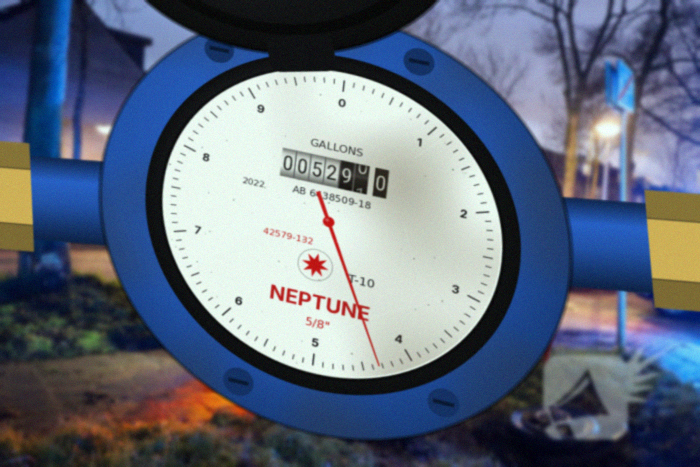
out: 52904.3 gal
